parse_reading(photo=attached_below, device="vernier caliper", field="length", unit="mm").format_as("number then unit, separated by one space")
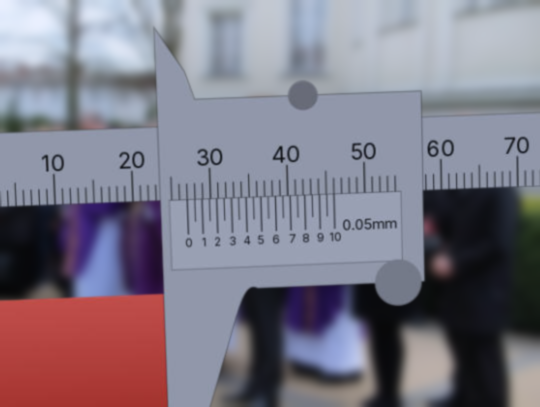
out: 27.0 mm
